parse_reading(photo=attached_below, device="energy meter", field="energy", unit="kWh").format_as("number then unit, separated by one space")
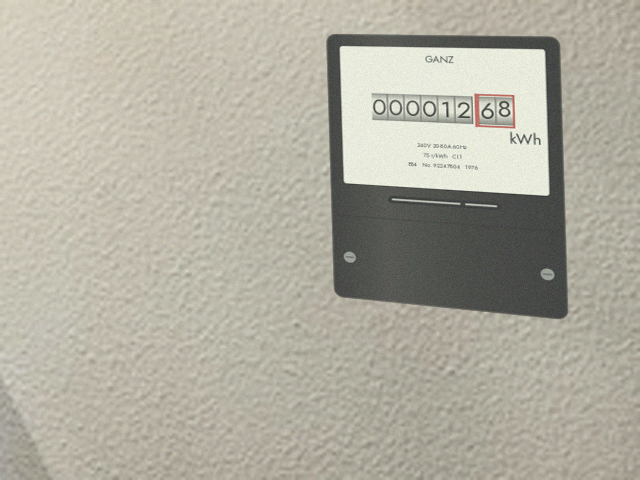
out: 12.68 kWh
